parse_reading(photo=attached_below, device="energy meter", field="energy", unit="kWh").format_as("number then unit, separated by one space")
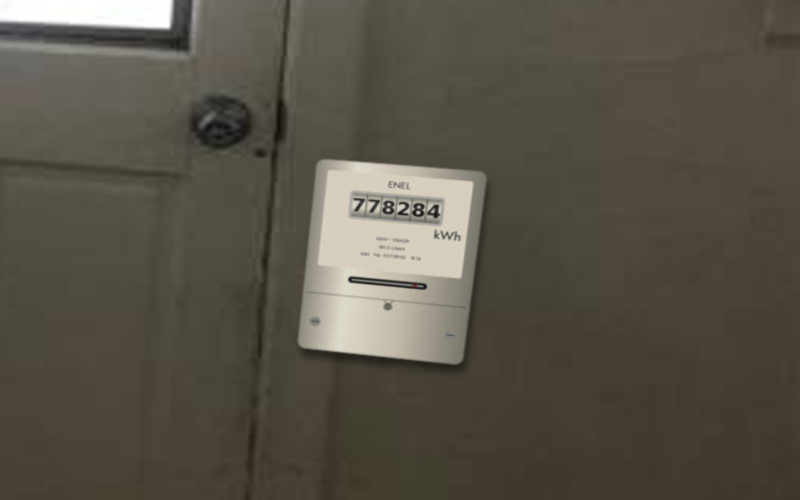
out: 778284 kWh
